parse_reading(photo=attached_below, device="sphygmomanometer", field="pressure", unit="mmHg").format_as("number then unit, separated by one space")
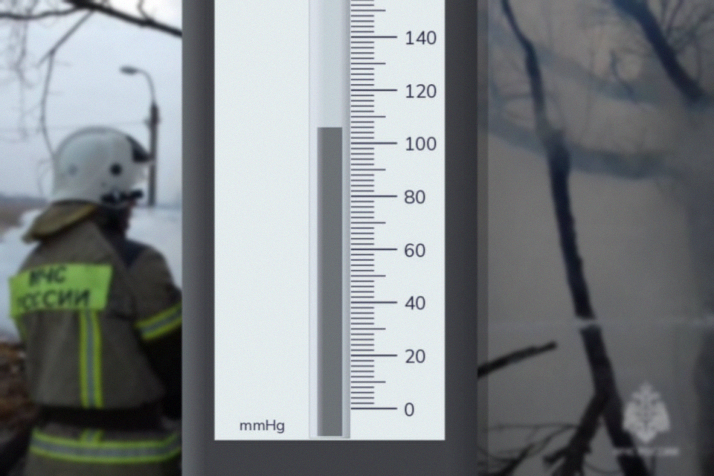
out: 106 mmHg
